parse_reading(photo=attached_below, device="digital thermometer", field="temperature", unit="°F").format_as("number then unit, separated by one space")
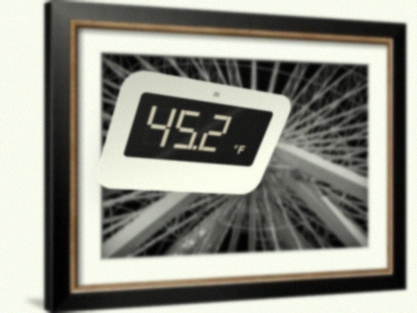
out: 45.2 °F
